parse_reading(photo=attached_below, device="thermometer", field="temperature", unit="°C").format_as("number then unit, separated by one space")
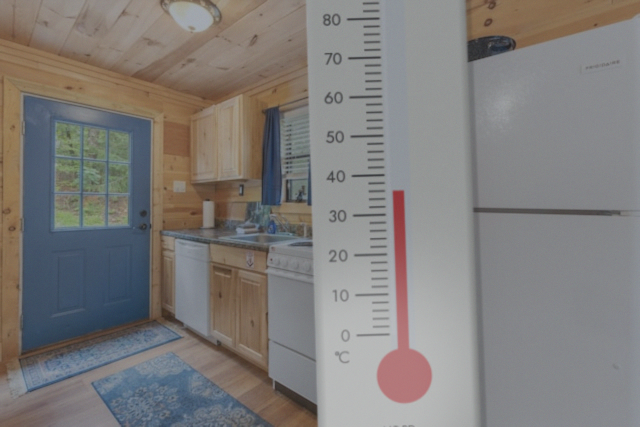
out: 36 °C
